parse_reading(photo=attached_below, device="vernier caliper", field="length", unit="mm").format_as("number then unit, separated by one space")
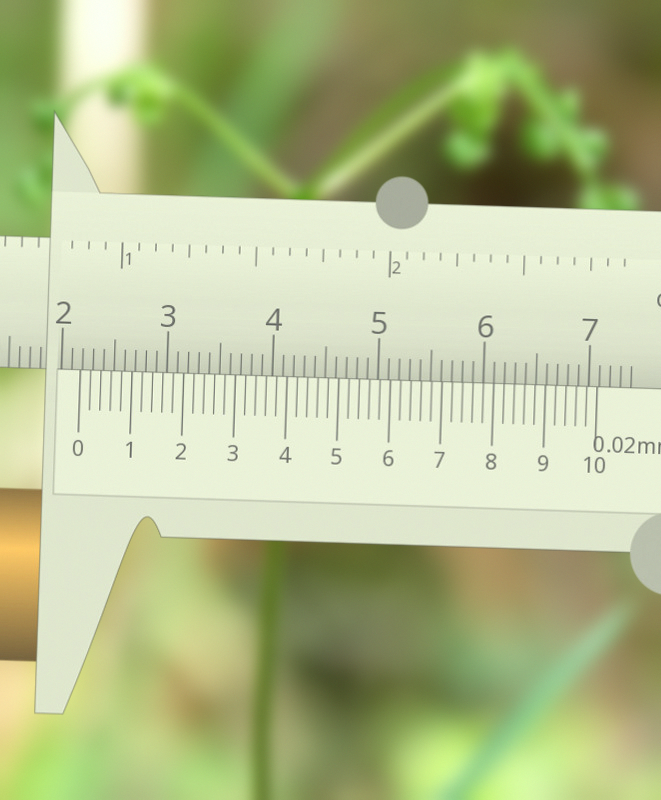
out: 21.8 mm
